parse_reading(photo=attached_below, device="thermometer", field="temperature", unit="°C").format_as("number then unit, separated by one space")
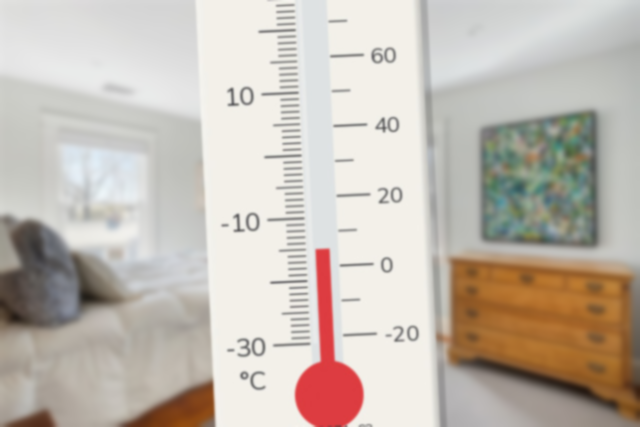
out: -15 °C
